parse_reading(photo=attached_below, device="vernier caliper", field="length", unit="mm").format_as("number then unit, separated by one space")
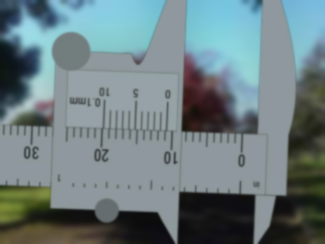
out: 10.8 mm
